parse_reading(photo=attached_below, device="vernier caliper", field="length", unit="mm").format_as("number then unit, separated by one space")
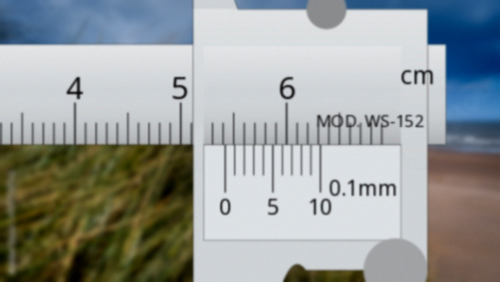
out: 54.2 mm
